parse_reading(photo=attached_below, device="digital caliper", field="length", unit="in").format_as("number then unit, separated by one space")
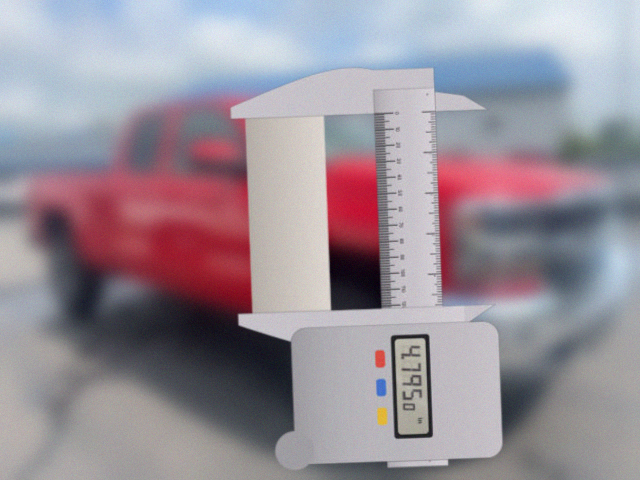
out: 4.7950 in
